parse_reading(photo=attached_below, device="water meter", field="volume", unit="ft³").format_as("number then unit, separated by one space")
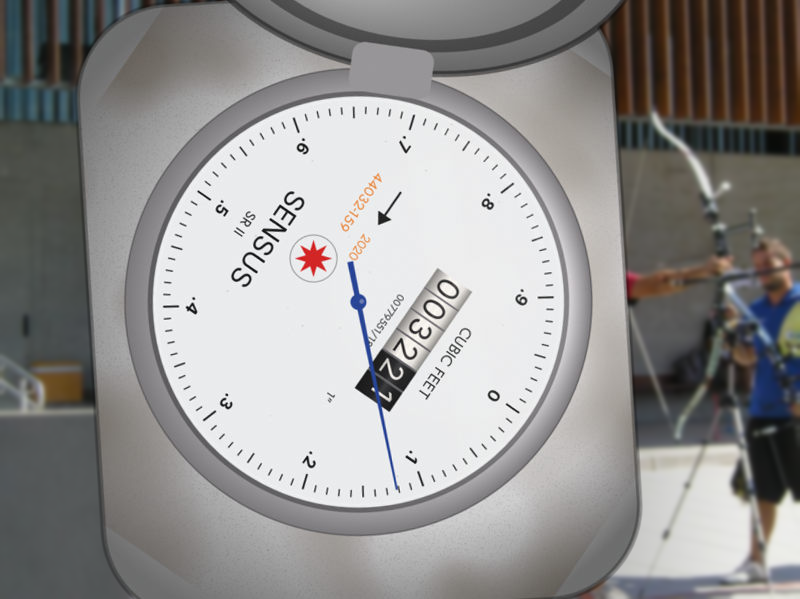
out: 3221.12 ft³
